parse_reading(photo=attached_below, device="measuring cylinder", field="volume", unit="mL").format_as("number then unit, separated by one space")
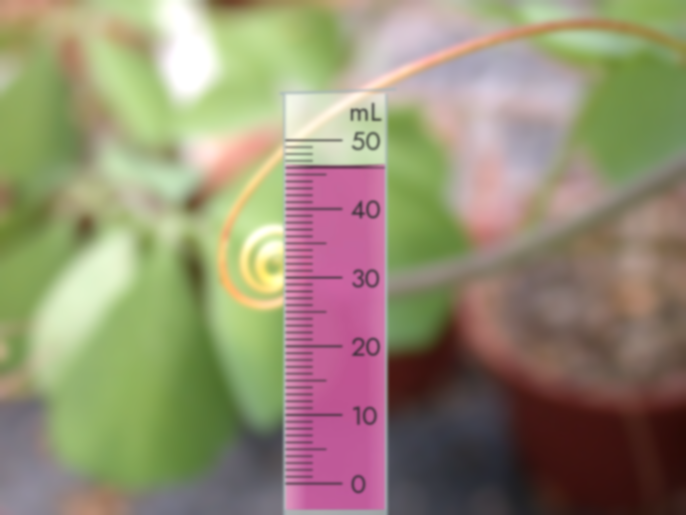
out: 46 mL
